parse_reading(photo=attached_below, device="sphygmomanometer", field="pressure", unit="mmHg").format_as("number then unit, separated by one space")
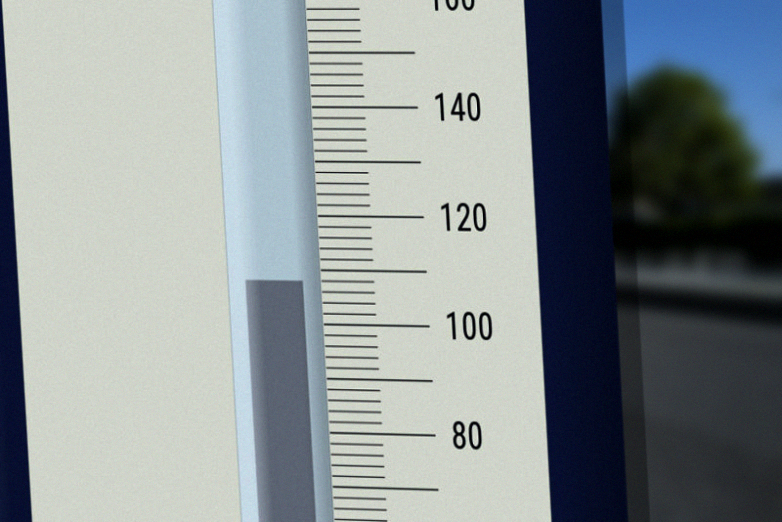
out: 108 mmHg
